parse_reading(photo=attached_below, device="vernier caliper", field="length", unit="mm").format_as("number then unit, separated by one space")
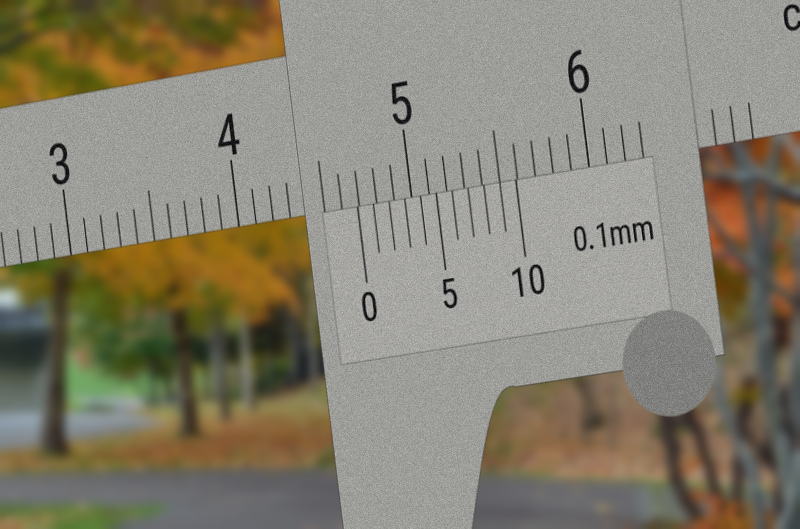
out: 46.9 mm
